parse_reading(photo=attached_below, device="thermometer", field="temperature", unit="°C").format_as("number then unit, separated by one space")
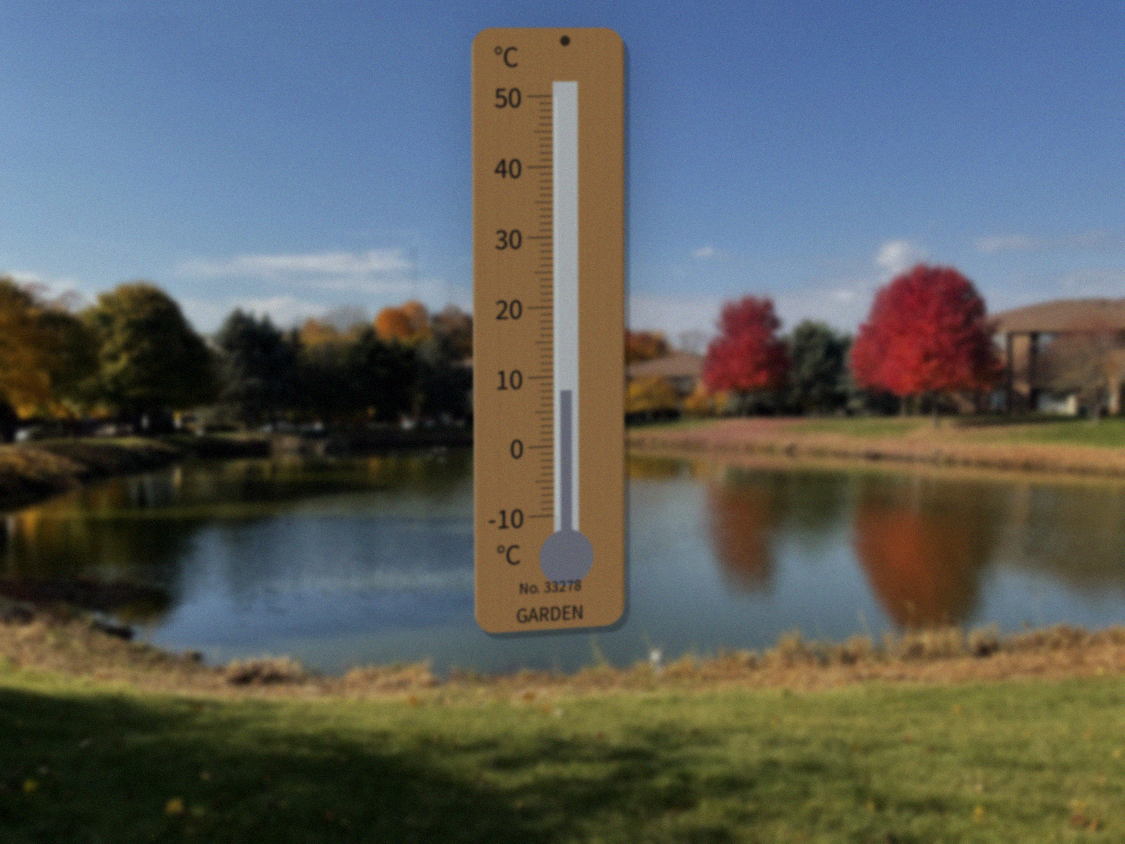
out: 8 °C
